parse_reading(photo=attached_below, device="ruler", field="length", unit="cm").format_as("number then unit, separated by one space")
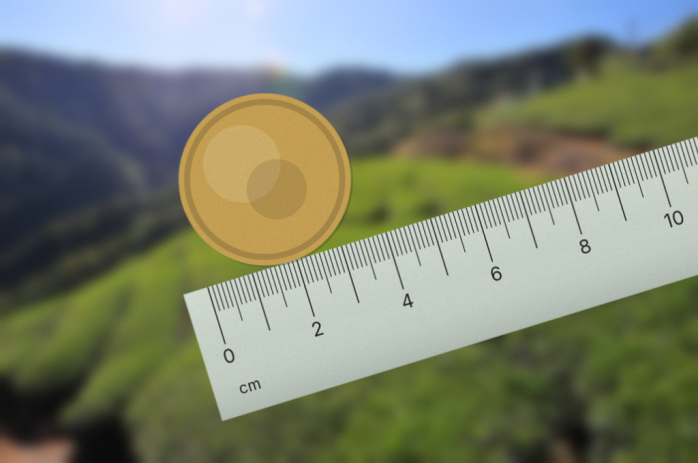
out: 3.7 cm
